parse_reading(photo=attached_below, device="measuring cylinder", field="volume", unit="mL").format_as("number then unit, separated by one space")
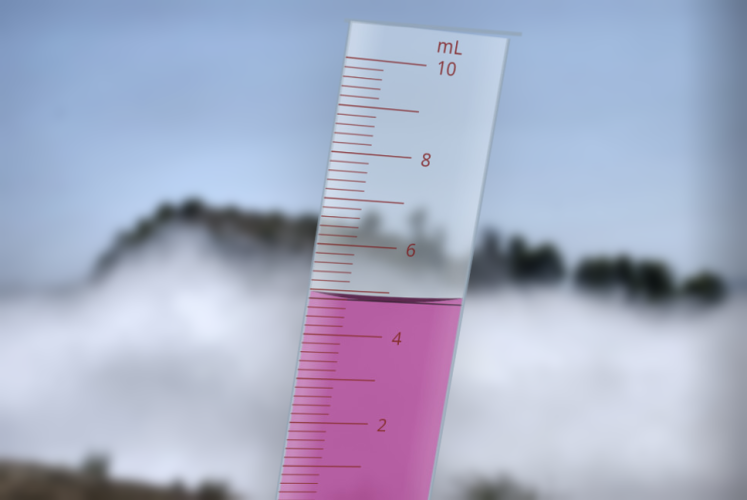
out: 4.8 mL
